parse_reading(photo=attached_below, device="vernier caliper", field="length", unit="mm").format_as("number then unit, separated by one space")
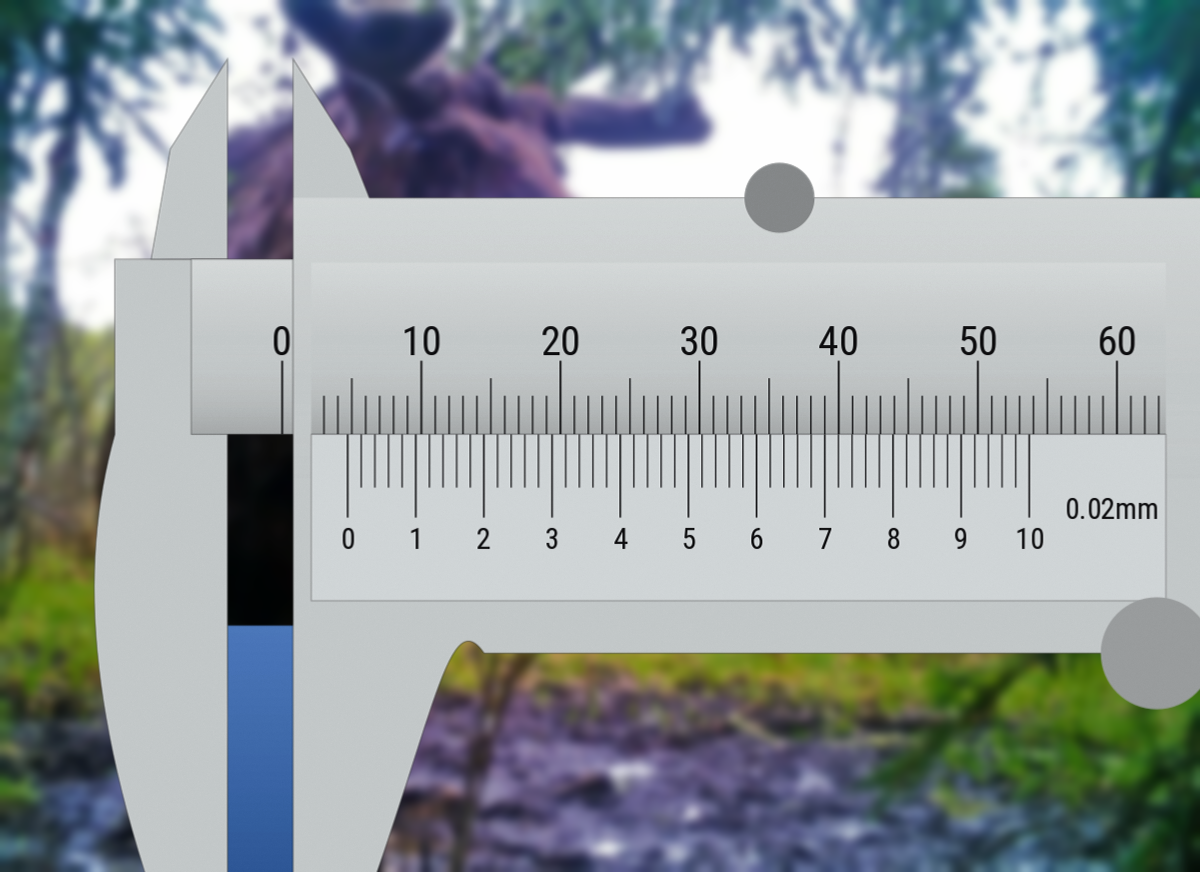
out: 4.7 mm
